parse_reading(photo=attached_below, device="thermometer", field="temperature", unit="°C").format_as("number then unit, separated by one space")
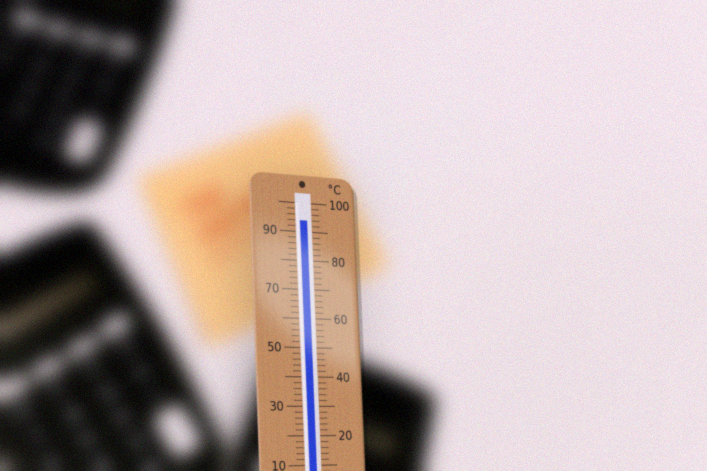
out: 94 °C
